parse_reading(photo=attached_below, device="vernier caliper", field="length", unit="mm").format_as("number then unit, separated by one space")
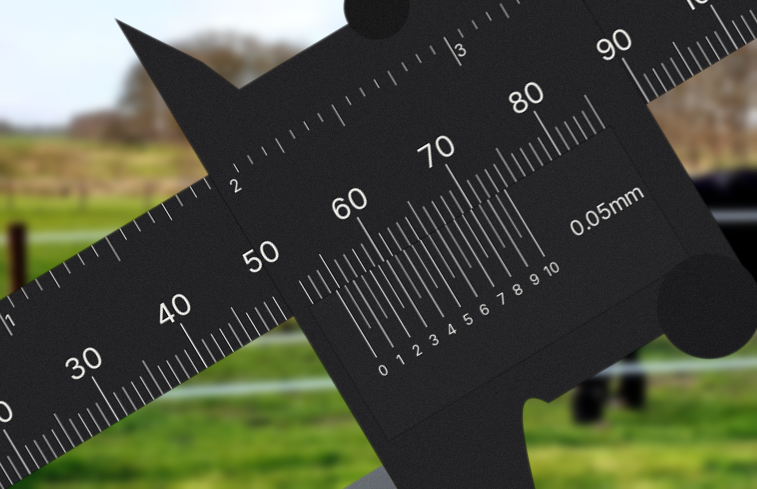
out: 54.6 mm
